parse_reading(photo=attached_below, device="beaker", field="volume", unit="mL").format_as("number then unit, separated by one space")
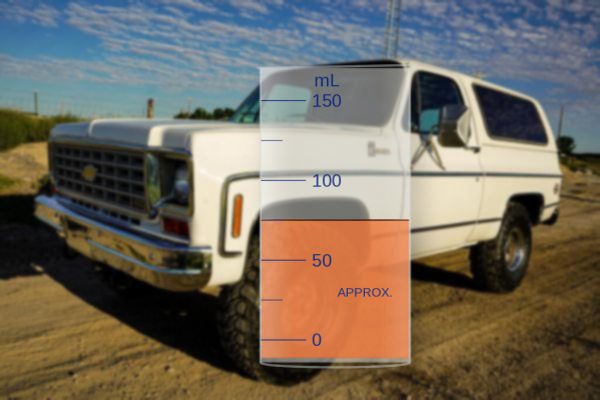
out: 75 mL
